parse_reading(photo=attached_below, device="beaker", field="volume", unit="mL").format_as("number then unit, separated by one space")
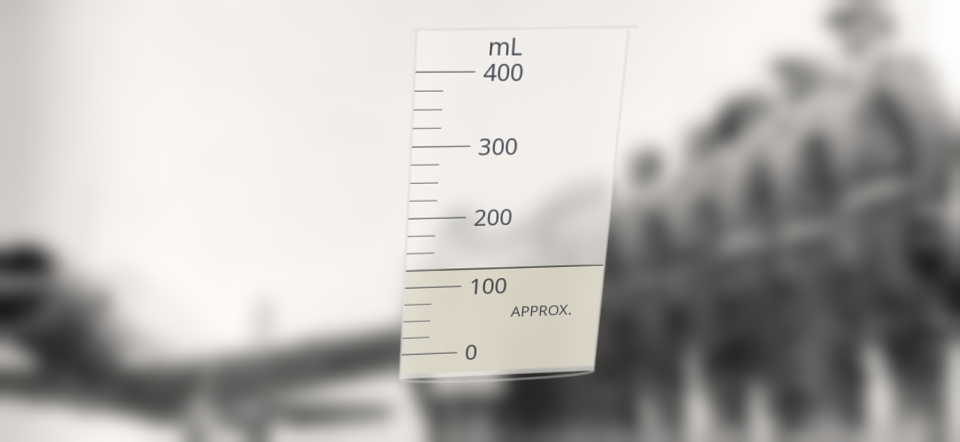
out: 125 mL
